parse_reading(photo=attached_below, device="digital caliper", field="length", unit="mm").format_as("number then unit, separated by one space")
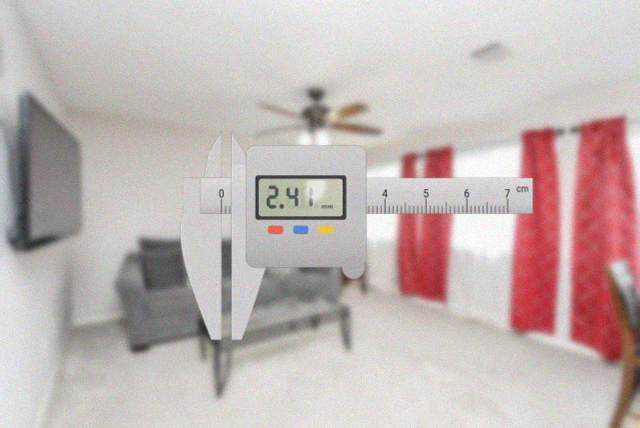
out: 2.41 mm
